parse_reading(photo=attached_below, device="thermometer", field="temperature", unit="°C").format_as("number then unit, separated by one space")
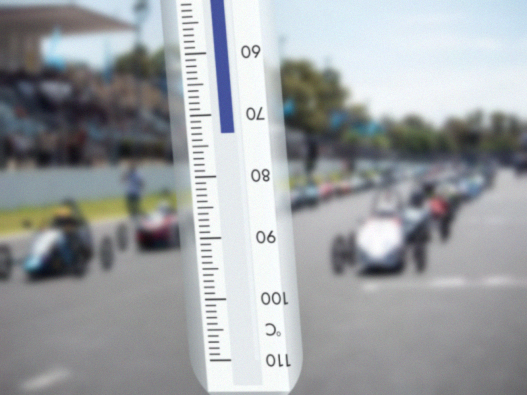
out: 73 °C
